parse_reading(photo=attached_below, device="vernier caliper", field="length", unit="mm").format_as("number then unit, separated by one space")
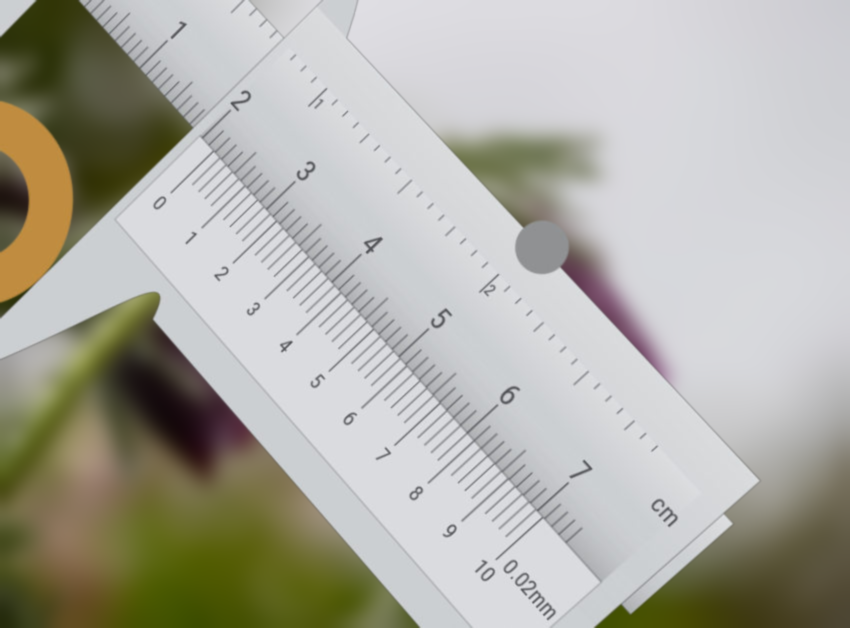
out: 21.8 mm
